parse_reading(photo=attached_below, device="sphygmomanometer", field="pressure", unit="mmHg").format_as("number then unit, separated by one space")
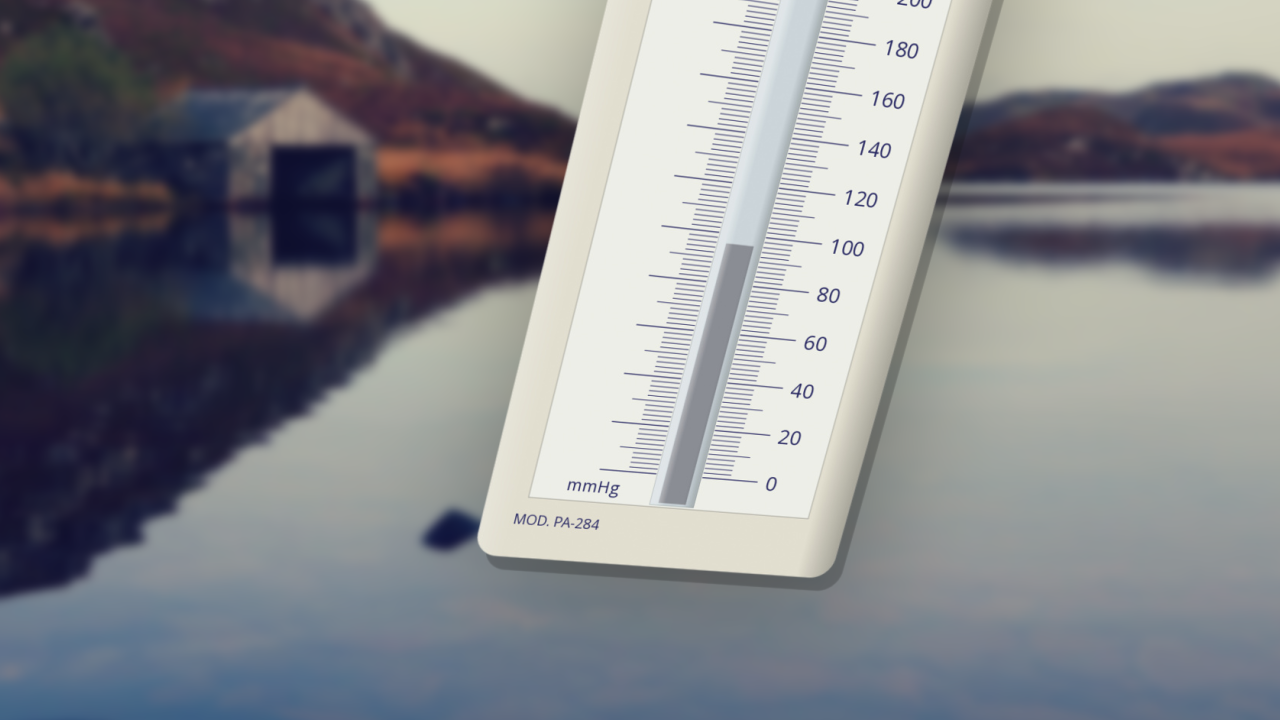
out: 96 mmHg
